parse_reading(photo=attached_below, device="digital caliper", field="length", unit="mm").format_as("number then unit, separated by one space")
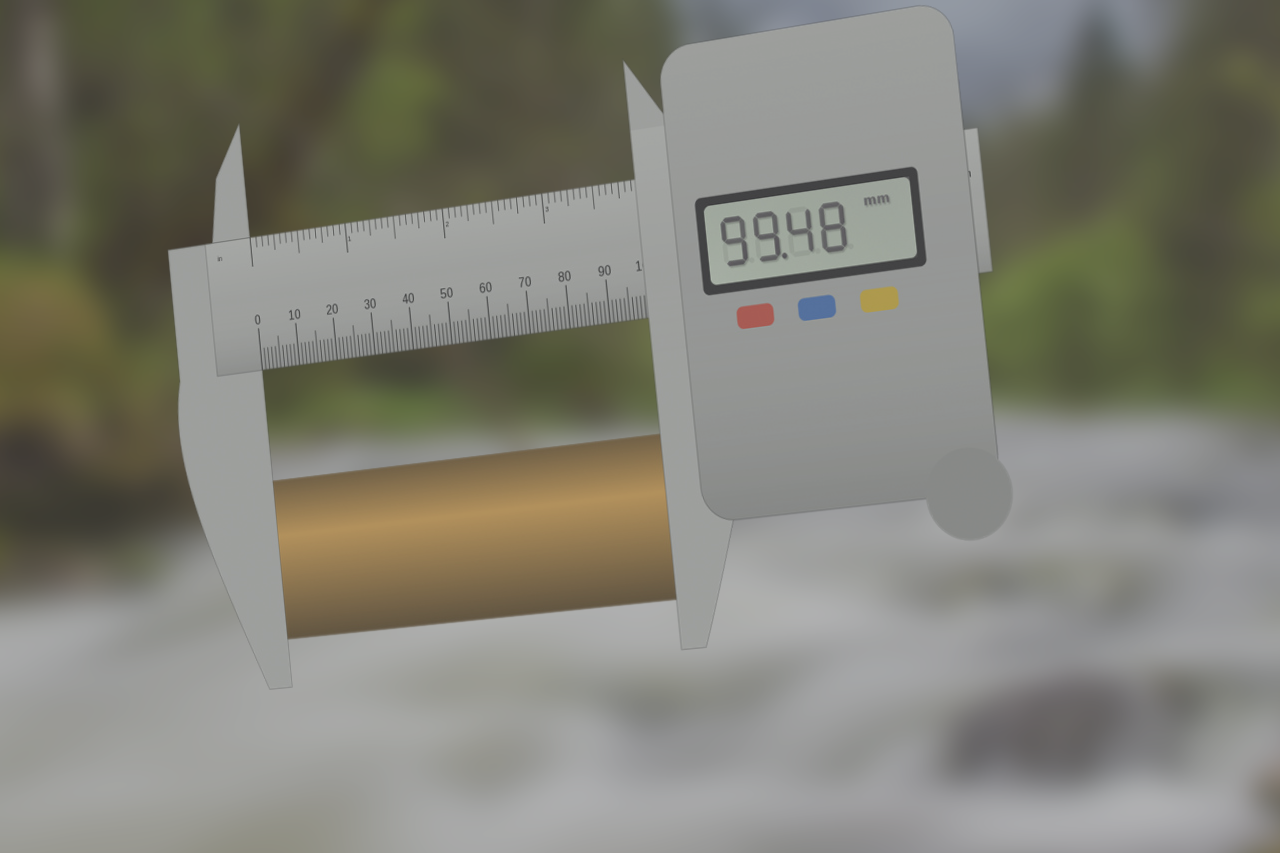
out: 99.48 mm
